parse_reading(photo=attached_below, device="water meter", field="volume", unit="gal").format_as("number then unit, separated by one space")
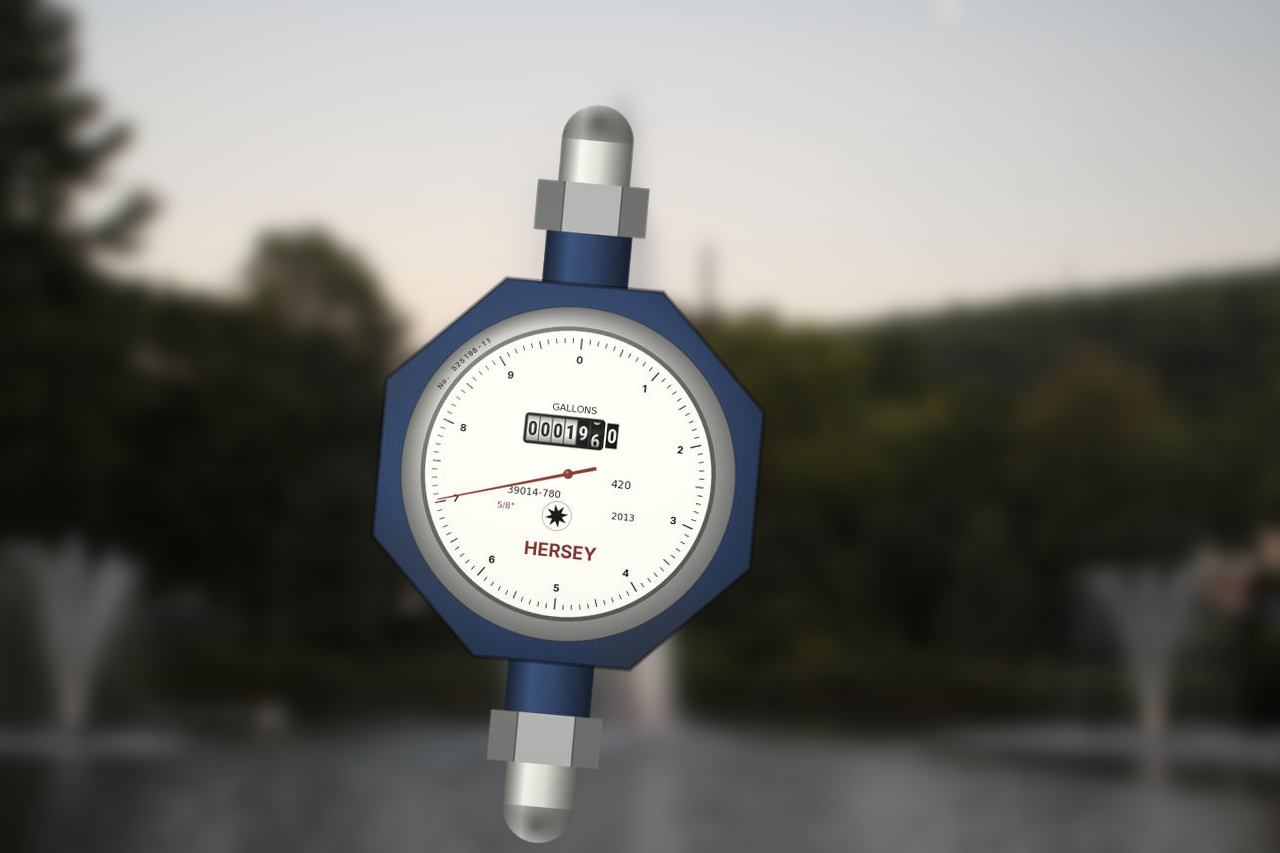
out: 1957.0 gal
